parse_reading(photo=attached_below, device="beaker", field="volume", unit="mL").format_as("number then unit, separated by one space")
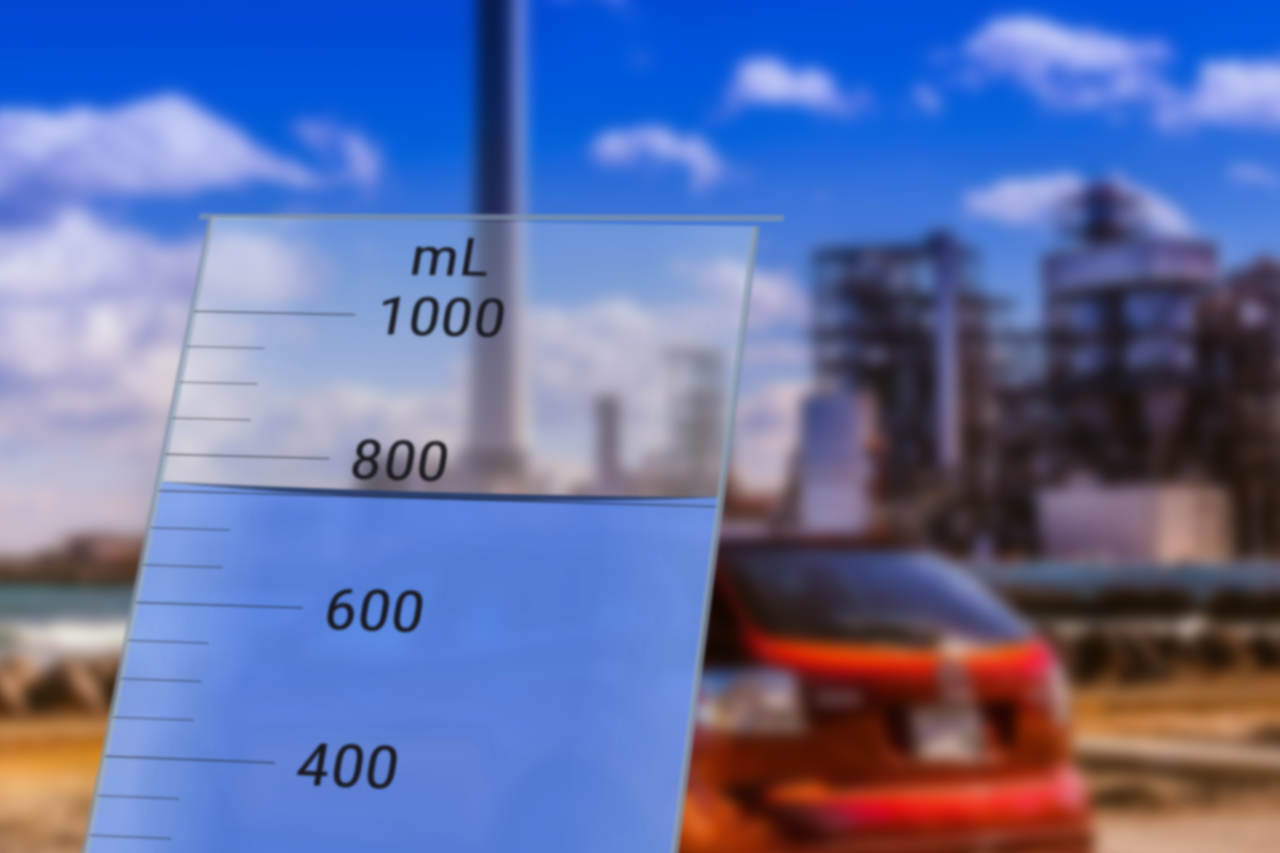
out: 750 mL
